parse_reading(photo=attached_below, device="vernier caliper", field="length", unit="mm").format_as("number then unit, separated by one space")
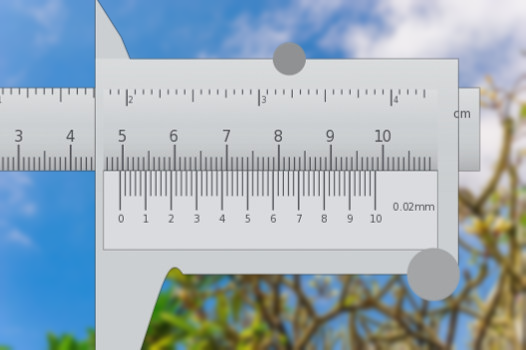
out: 49.5 mm
